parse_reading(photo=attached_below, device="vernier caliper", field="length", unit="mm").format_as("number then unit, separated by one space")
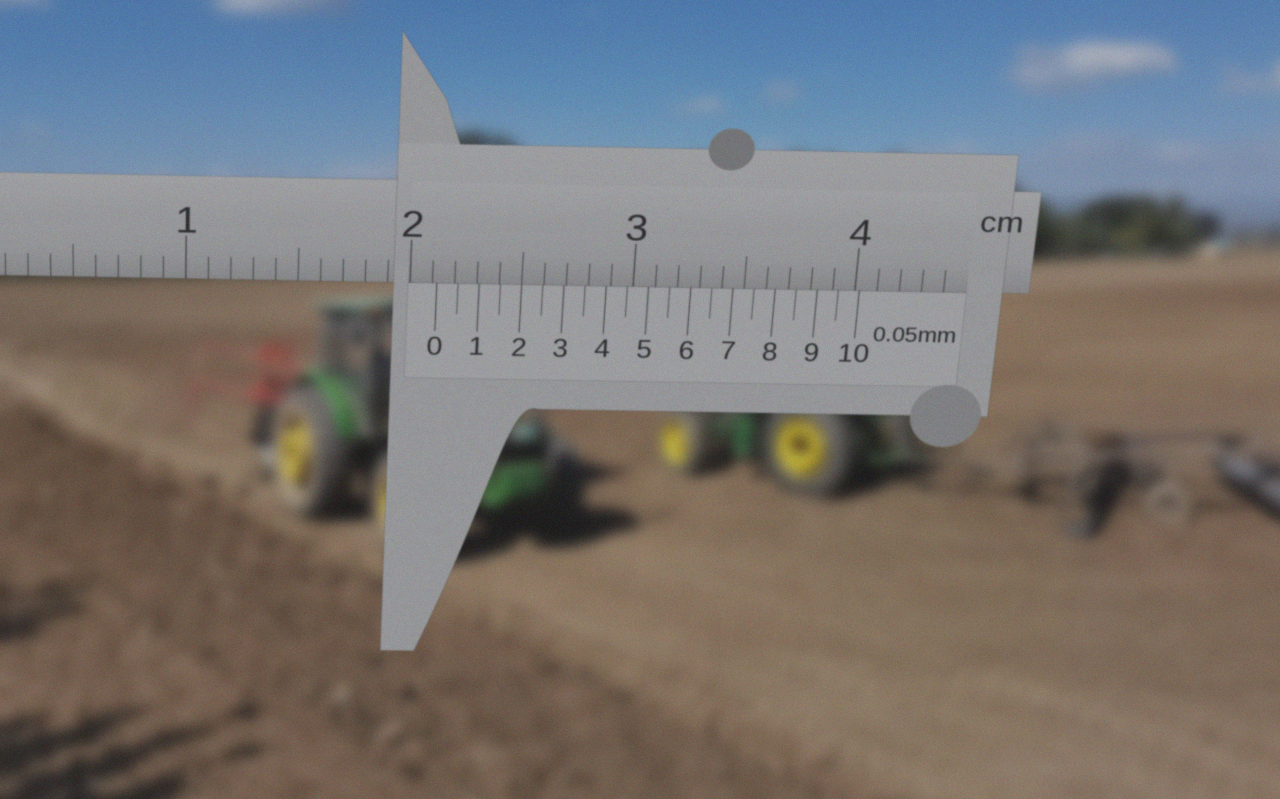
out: 21.2 mm
